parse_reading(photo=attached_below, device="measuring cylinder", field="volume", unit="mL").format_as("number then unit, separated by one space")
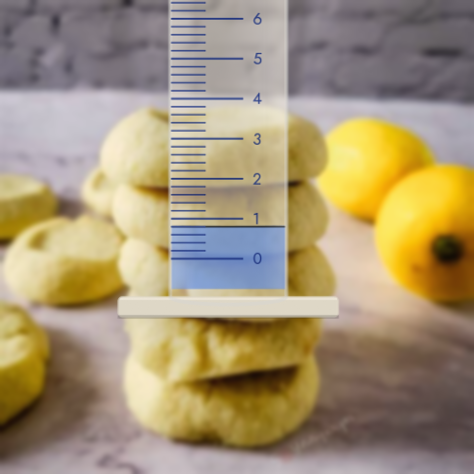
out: 0.8 mL
